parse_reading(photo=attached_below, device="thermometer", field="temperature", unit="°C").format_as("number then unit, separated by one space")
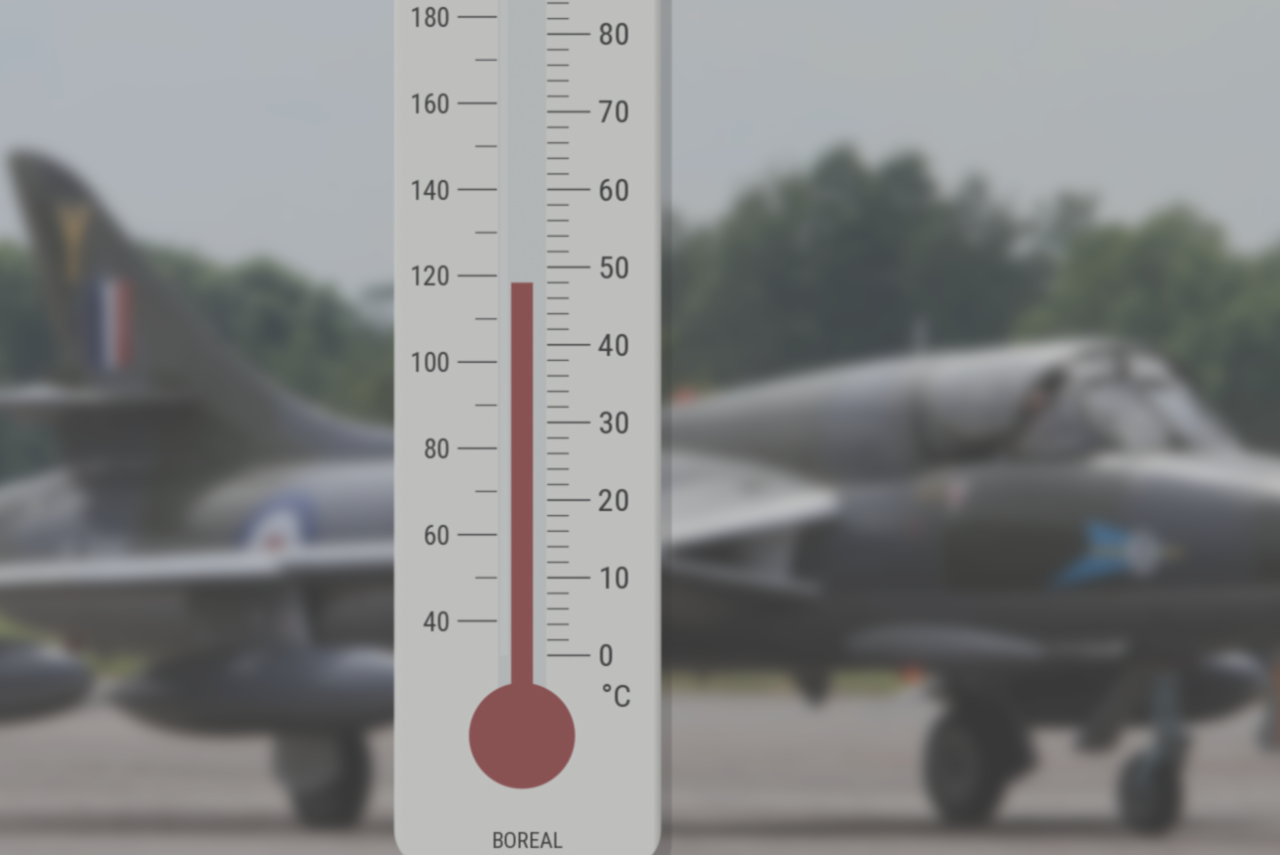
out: 48 °C
